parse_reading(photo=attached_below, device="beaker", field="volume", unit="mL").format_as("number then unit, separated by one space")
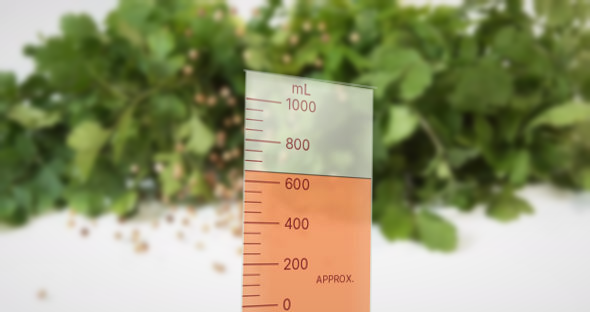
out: 650 mL
